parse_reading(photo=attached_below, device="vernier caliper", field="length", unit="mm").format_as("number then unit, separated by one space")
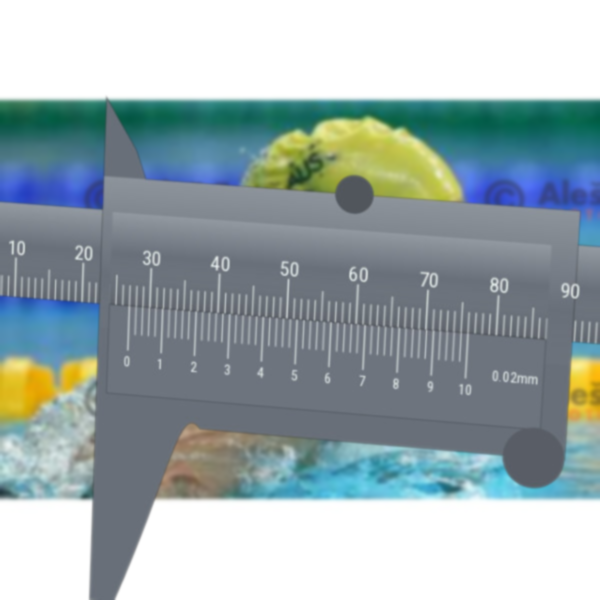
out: 27.0 mm
